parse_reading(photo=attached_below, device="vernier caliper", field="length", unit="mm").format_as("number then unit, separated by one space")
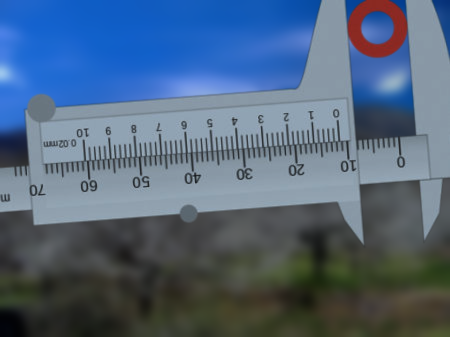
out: 11.5 mm
